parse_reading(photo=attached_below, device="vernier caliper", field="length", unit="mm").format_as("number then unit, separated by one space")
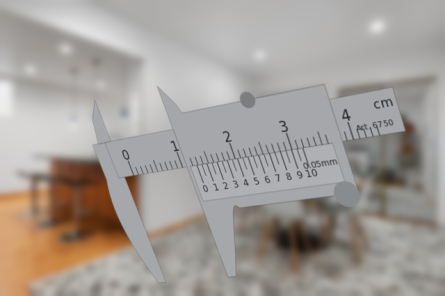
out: 12.8 mm
